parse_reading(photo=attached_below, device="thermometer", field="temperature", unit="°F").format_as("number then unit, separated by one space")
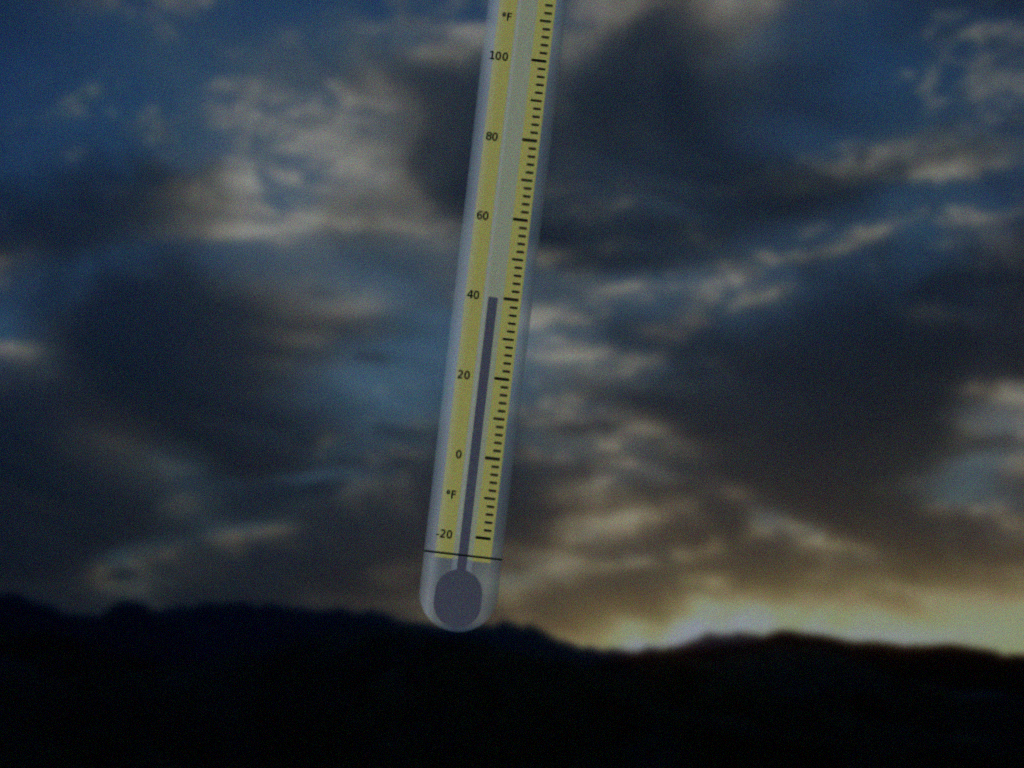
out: 40 °F
